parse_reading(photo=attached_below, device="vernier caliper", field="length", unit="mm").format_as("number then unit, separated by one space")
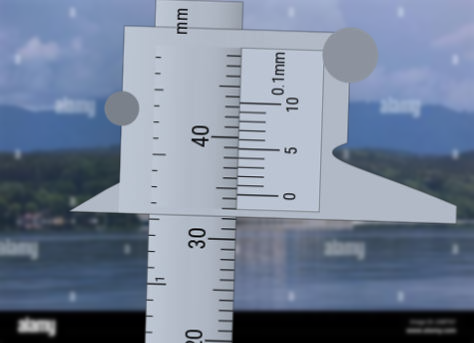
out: 34.4 mm
